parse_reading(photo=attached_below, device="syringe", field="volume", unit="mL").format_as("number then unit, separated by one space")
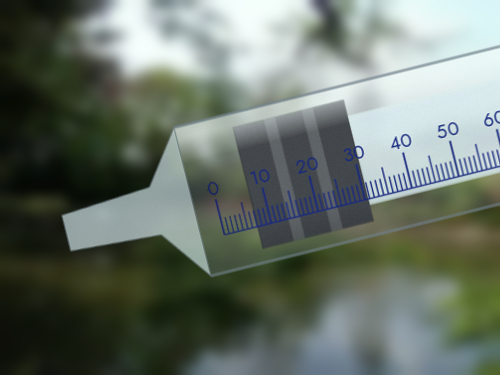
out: 7 mL
